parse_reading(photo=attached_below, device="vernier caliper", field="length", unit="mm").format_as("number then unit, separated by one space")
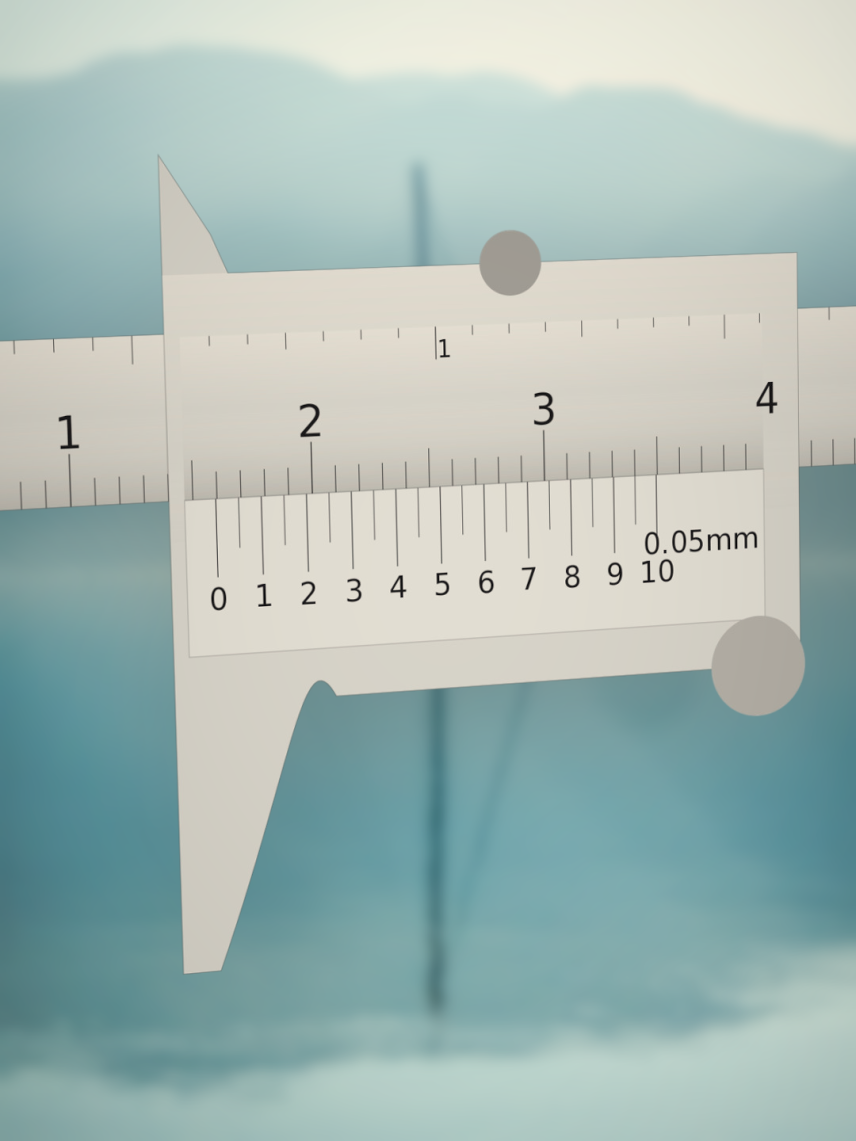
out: 15.95 mm
